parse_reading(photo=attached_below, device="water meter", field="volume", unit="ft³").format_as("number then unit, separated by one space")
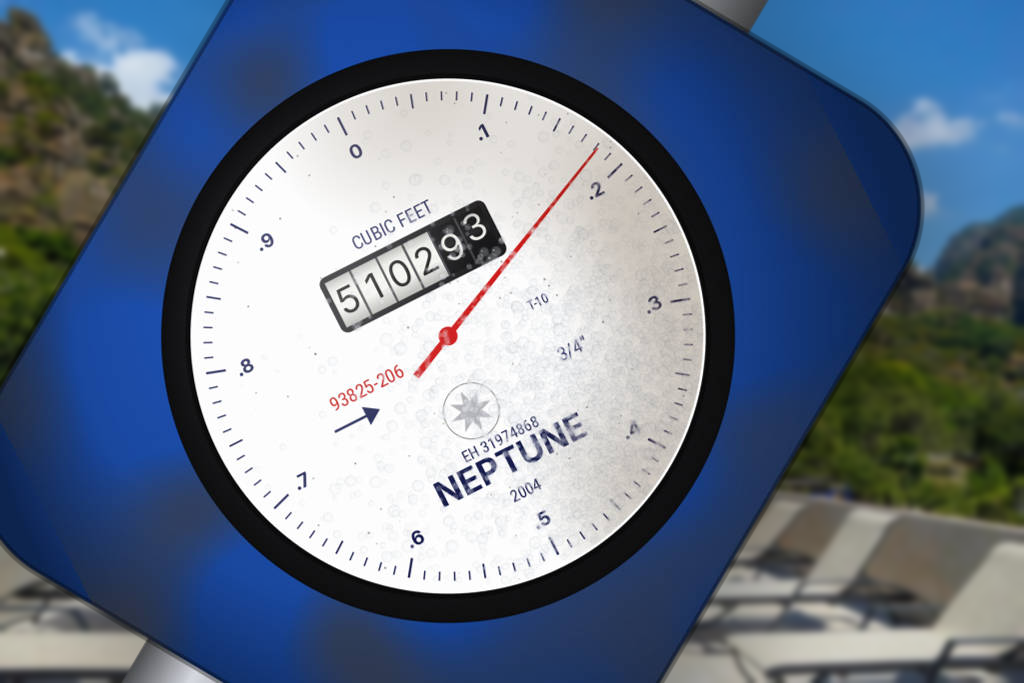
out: 510293.18 ft³
